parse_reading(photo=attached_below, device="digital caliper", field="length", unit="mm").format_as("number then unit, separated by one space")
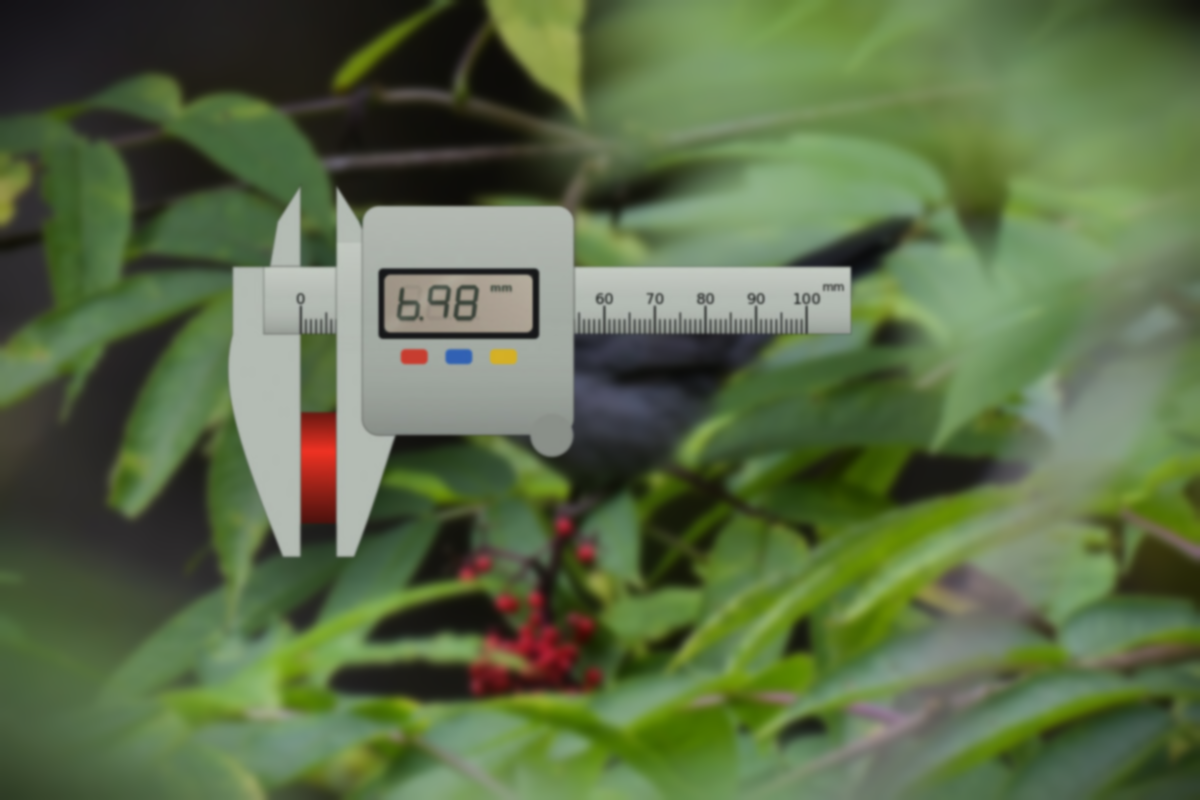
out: 6.98 mm
